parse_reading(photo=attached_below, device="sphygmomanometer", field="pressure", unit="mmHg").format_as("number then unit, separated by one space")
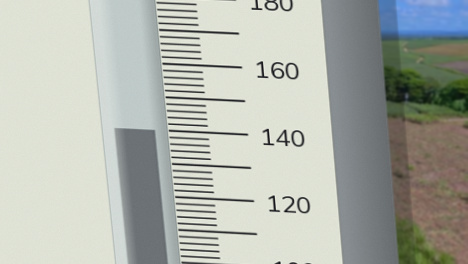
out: 140 mmHg
